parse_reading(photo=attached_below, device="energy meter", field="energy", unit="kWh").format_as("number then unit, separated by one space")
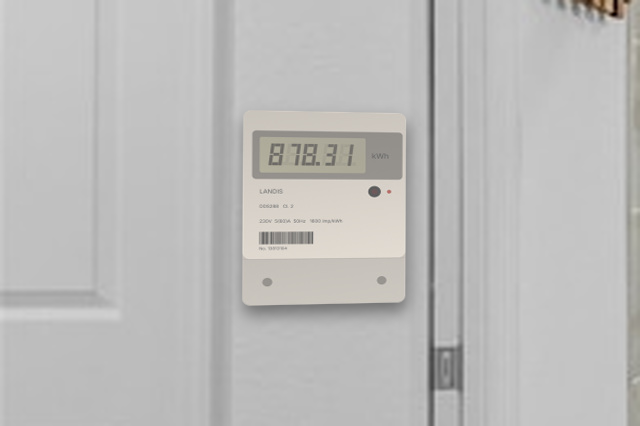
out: 878.31 kWh
